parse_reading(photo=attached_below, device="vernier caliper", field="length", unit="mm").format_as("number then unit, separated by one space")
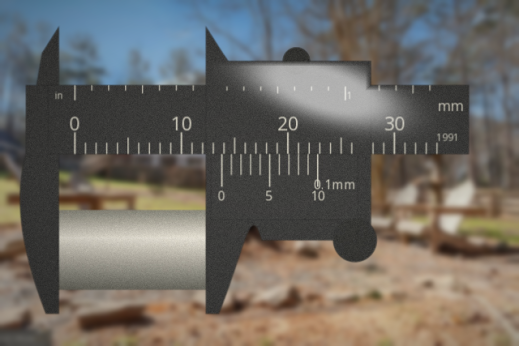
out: 13.8 mm
